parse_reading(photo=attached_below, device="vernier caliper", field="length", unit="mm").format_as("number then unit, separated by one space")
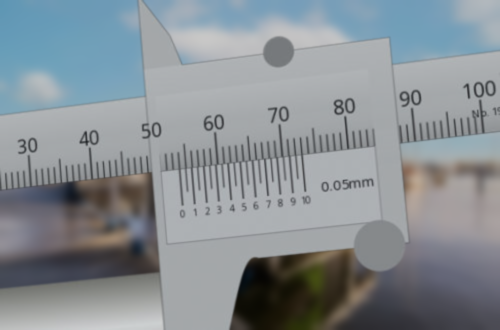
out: 54.0 mm
